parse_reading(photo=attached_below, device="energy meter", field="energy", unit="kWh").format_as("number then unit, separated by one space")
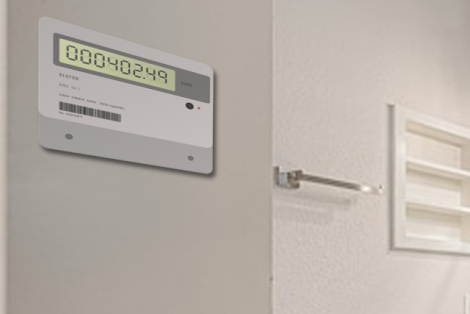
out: 402.49 kWh
